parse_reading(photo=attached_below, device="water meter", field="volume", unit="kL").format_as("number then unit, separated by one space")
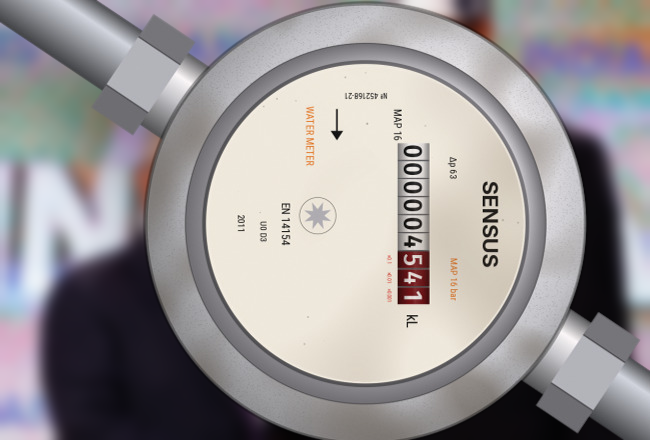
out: 4.541 kL
